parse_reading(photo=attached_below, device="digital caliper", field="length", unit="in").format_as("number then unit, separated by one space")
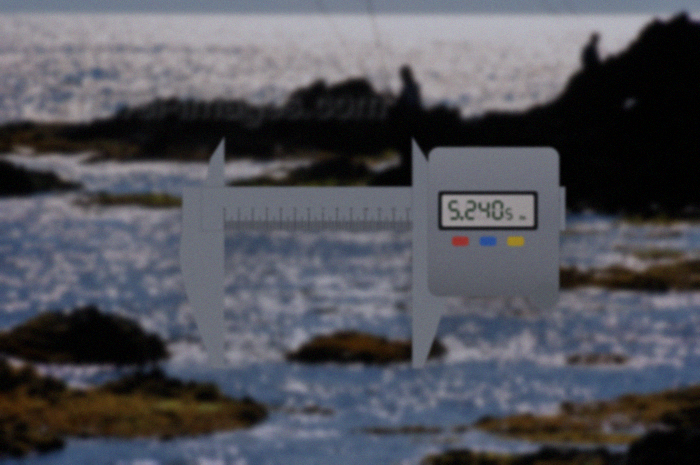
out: 5.2405 in
